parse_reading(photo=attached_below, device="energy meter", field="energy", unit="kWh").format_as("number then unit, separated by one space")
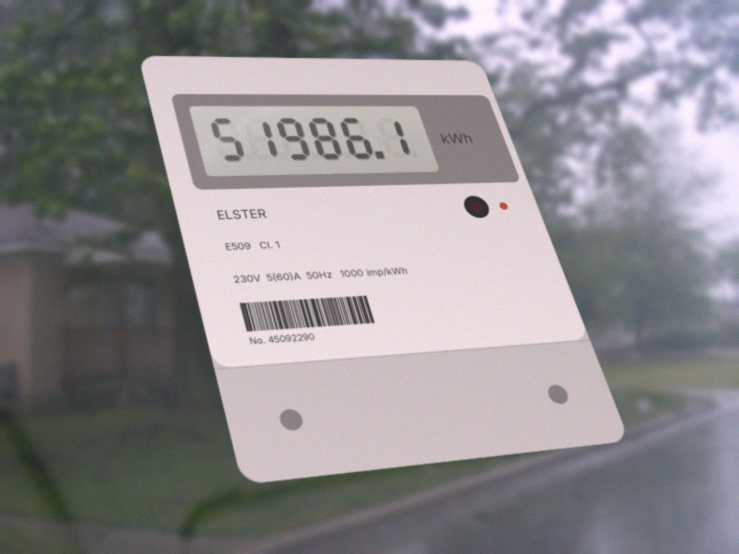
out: 51986.1 kWh
